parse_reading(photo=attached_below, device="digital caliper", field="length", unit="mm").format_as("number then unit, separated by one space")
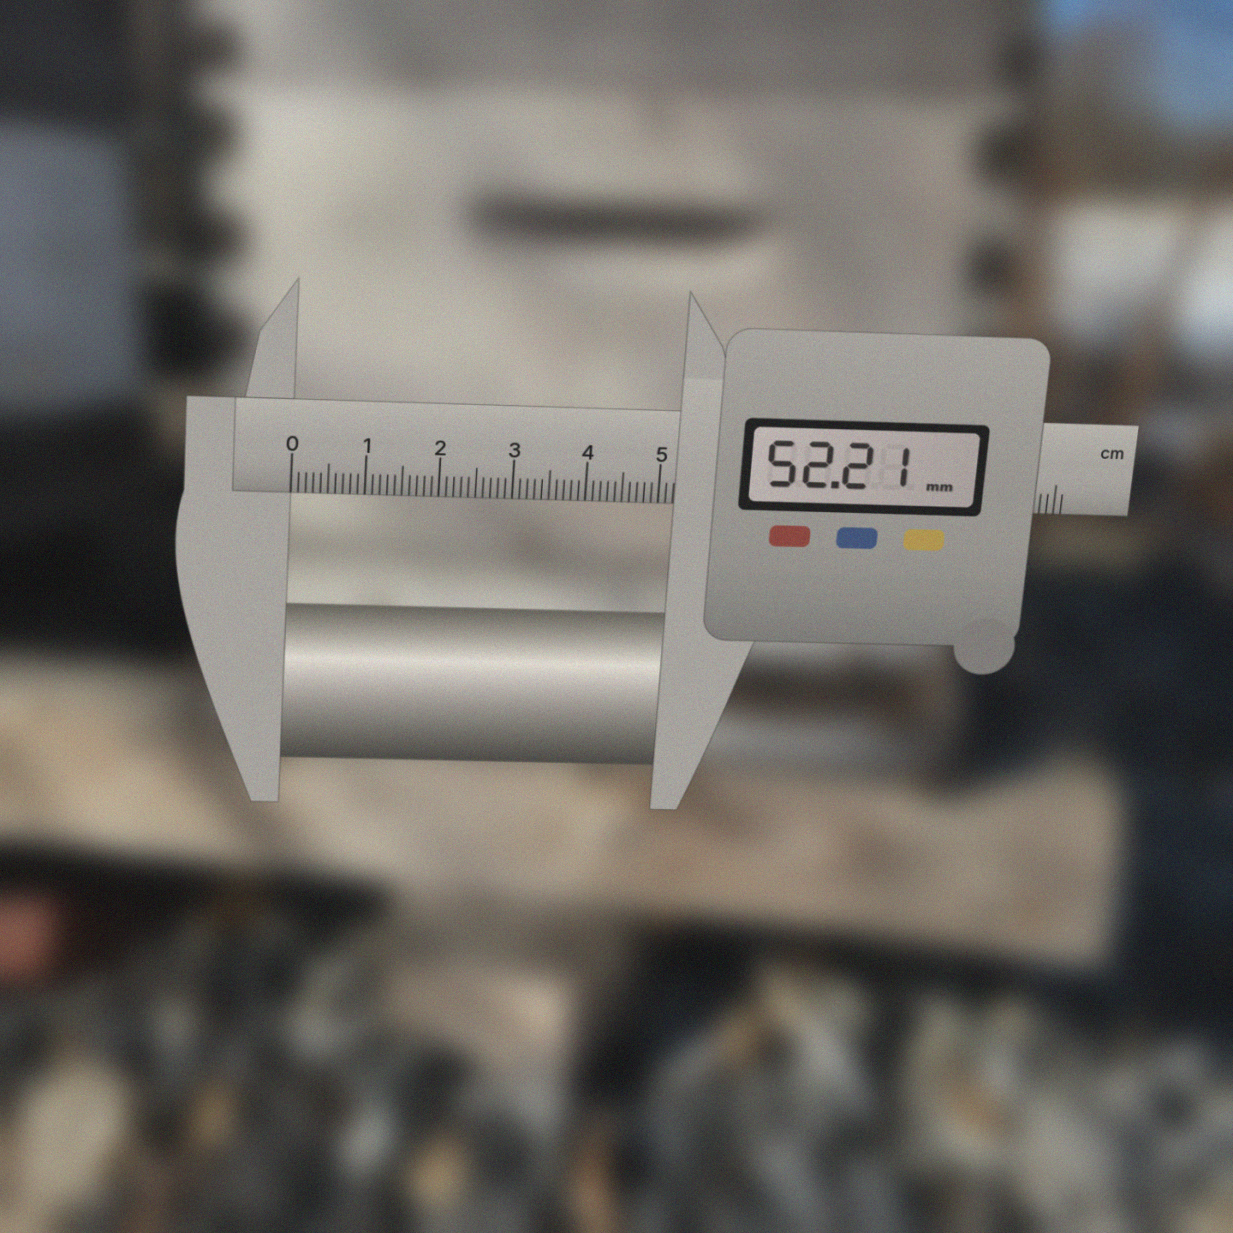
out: 52.21 mm
